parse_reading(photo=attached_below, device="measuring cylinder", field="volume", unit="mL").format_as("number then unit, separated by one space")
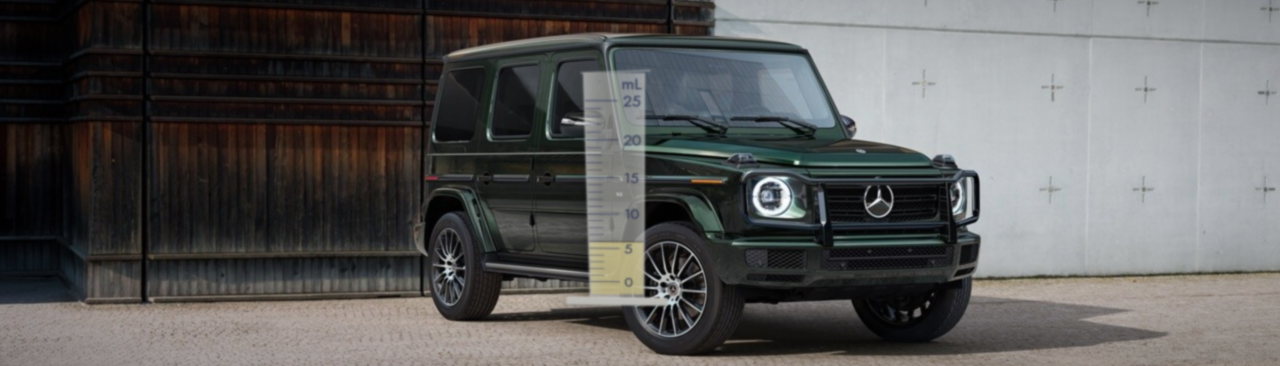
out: 6 mL
